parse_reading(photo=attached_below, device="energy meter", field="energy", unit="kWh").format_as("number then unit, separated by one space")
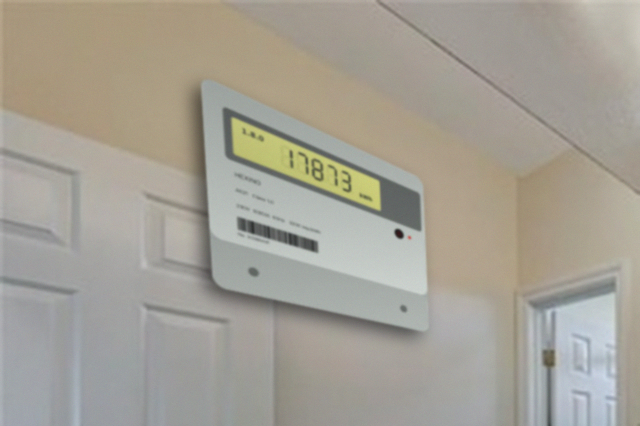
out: 17873 kWh
